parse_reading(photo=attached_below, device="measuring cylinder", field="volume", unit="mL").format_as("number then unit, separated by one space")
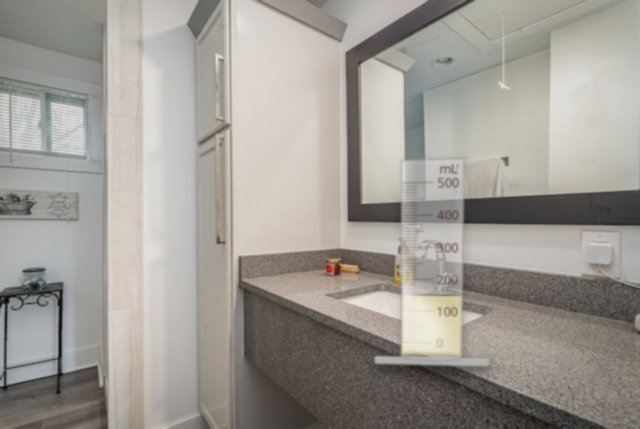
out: 150 mL
